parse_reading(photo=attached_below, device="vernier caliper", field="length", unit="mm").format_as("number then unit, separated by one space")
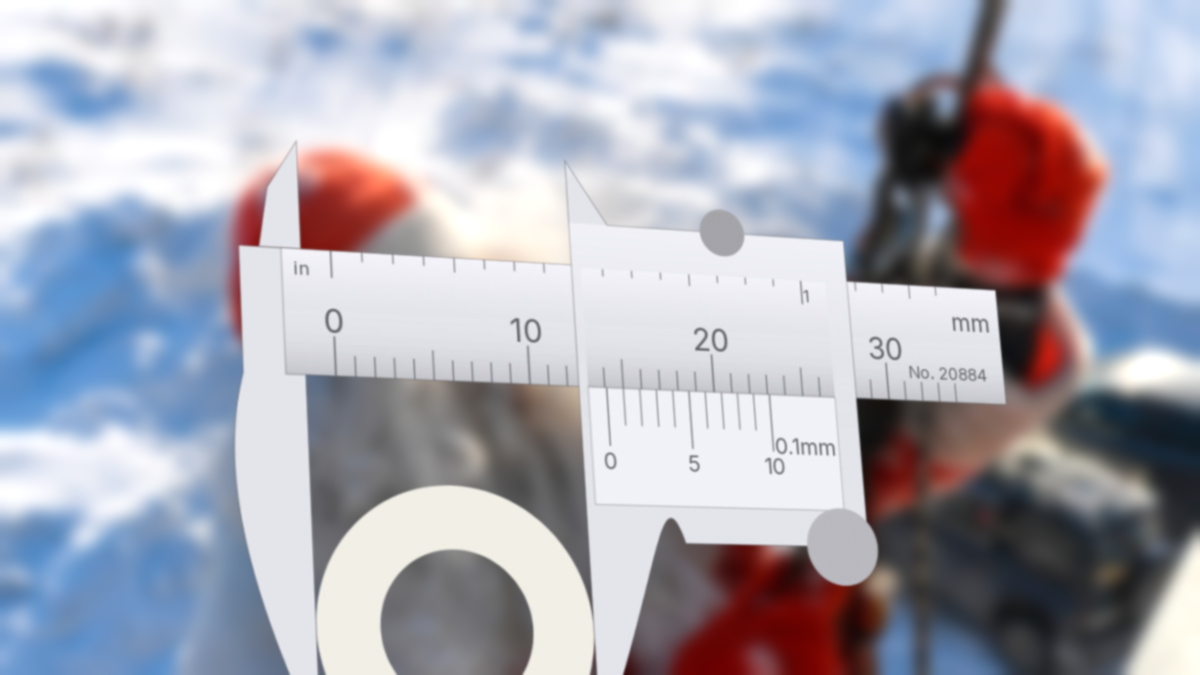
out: 14.1 mm
